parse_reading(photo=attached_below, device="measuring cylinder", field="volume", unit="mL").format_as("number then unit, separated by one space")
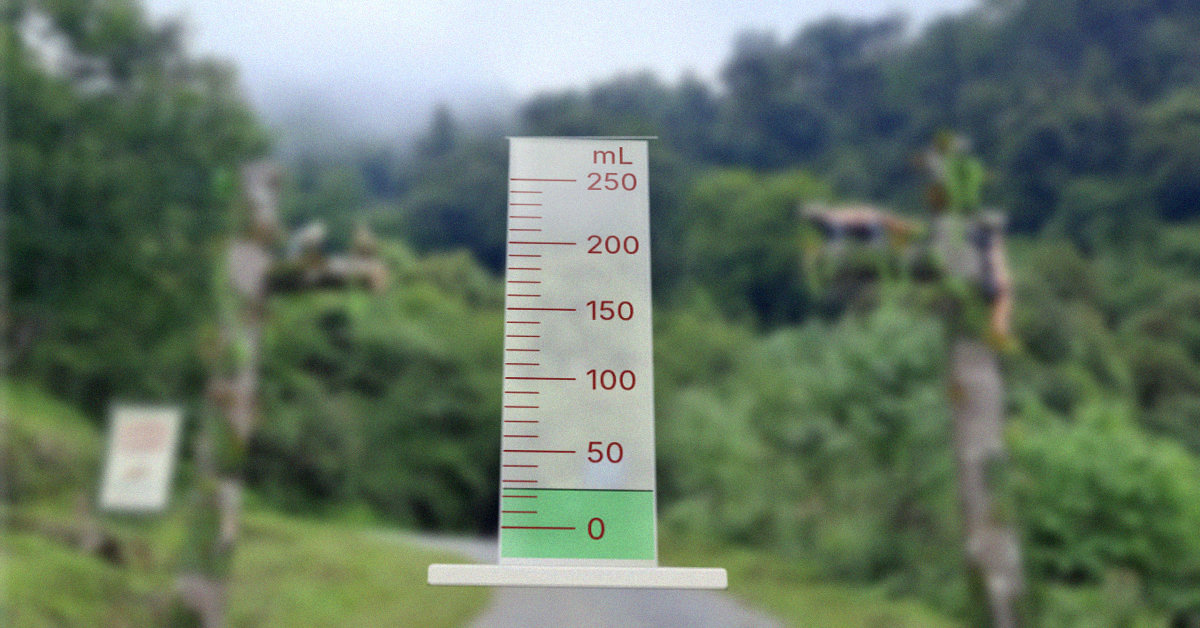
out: 25 mL
